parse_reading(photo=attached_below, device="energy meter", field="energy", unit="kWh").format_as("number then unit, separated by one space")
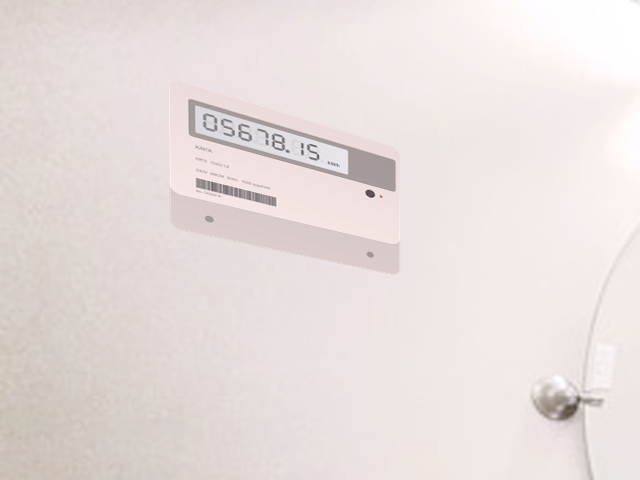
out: 5678.15 kWh
